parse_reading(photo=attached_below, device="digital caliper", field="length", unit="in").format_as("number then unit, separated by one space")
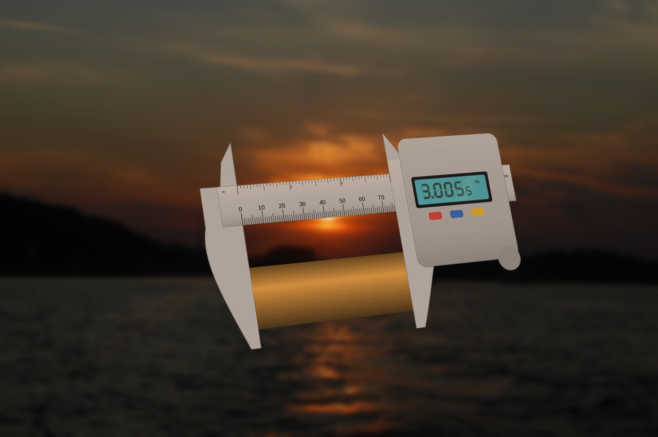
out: 3.0055 in
